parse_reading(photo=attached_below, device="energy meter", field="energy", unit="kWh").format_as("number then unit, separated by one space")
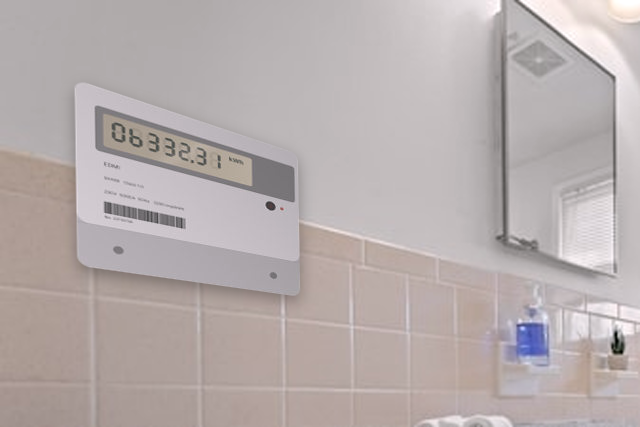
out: 6332.31 kWh
